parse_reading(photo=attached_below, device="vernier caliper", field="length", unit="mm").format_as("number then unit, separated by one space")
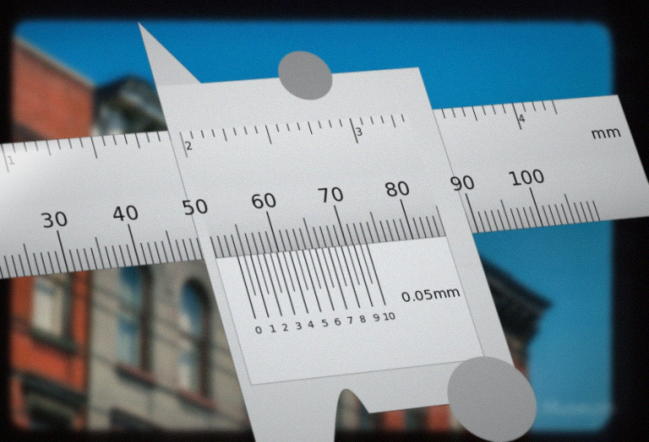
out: 54.0 mm
